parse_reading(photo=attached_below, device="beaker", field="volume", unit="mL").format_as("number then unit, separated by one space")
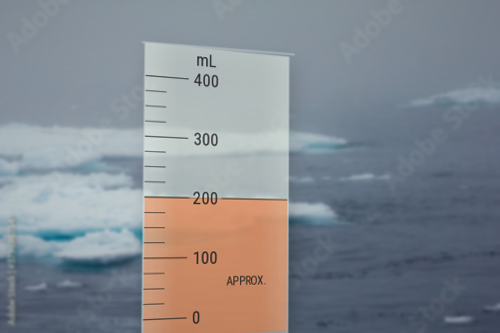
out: 200 mL
